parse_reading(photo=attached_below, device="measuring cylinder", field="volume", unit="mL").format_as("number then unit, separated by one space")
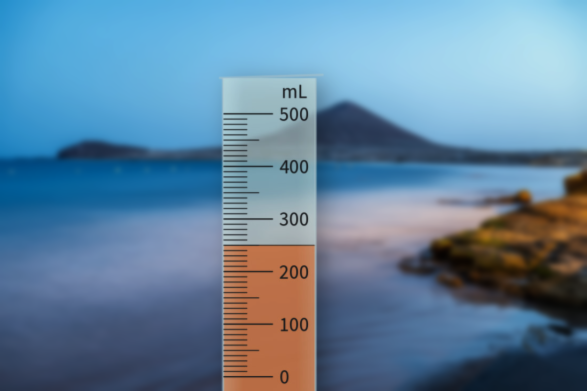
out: 250 mL
